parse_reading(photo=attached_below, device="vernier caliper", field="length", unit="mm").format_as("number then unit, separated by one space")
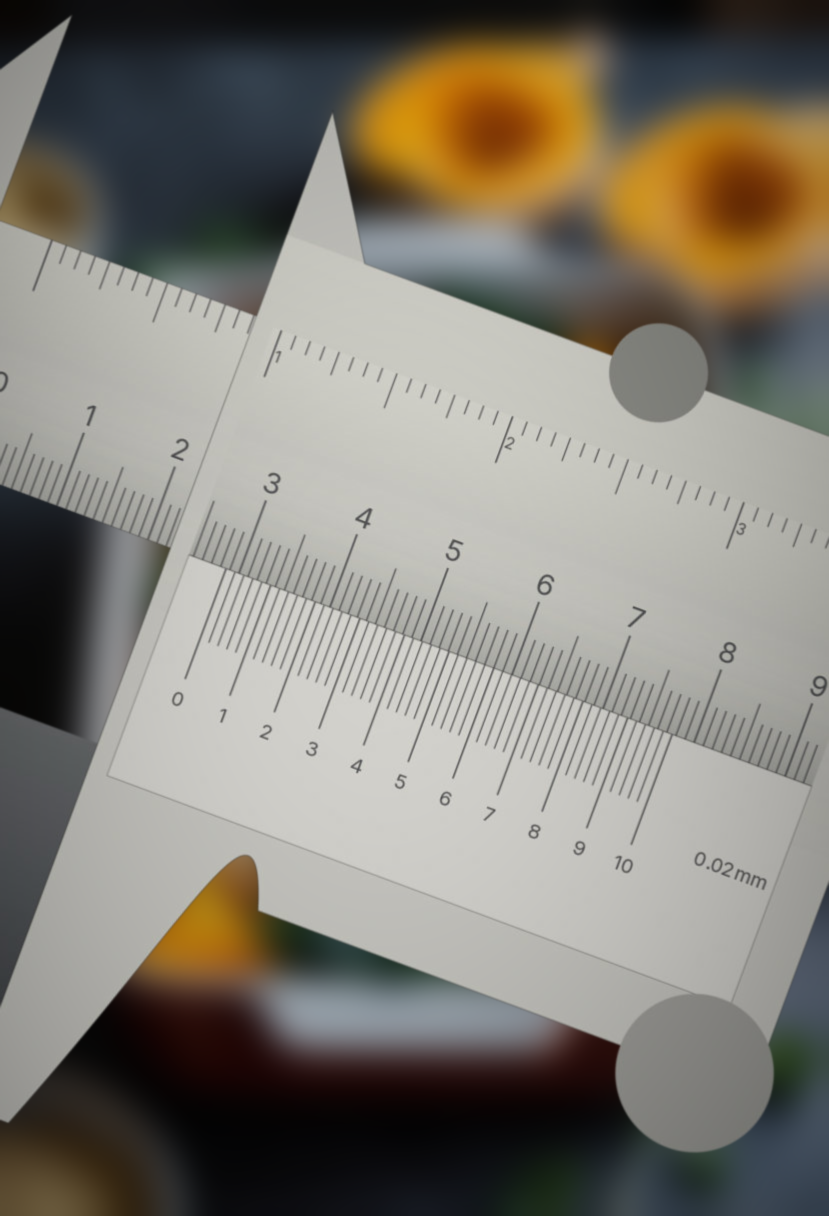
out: 28.6 mm
